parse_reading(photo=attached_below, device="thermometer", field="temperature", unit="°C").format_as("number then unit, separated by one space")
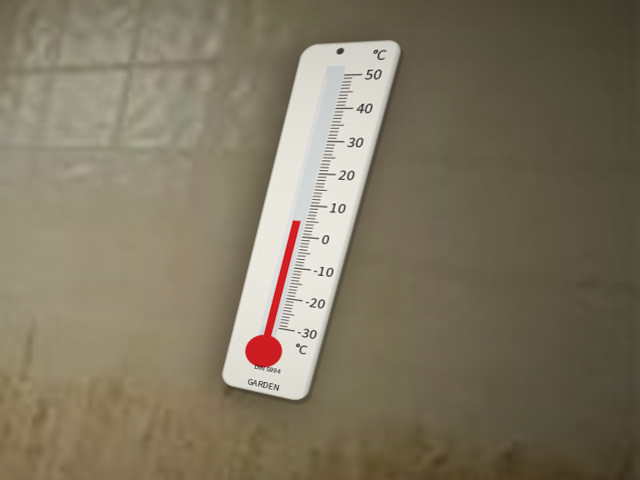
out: 5 °C
